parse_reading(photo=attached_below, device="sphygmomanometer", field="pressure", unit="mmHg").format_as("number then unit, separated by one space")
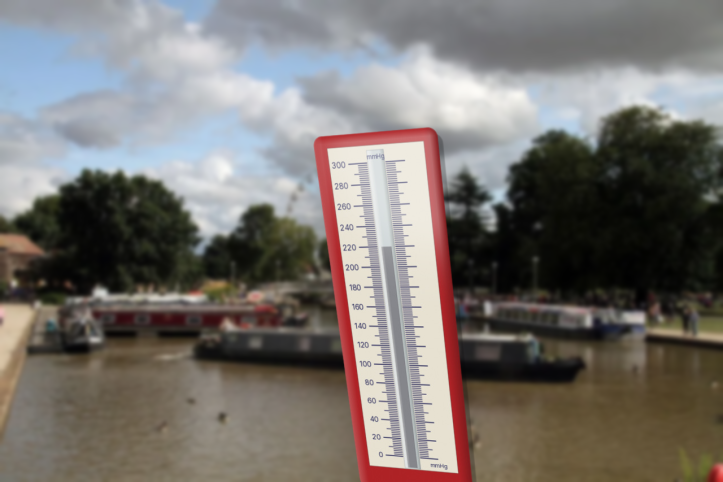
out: 220 mmHg
